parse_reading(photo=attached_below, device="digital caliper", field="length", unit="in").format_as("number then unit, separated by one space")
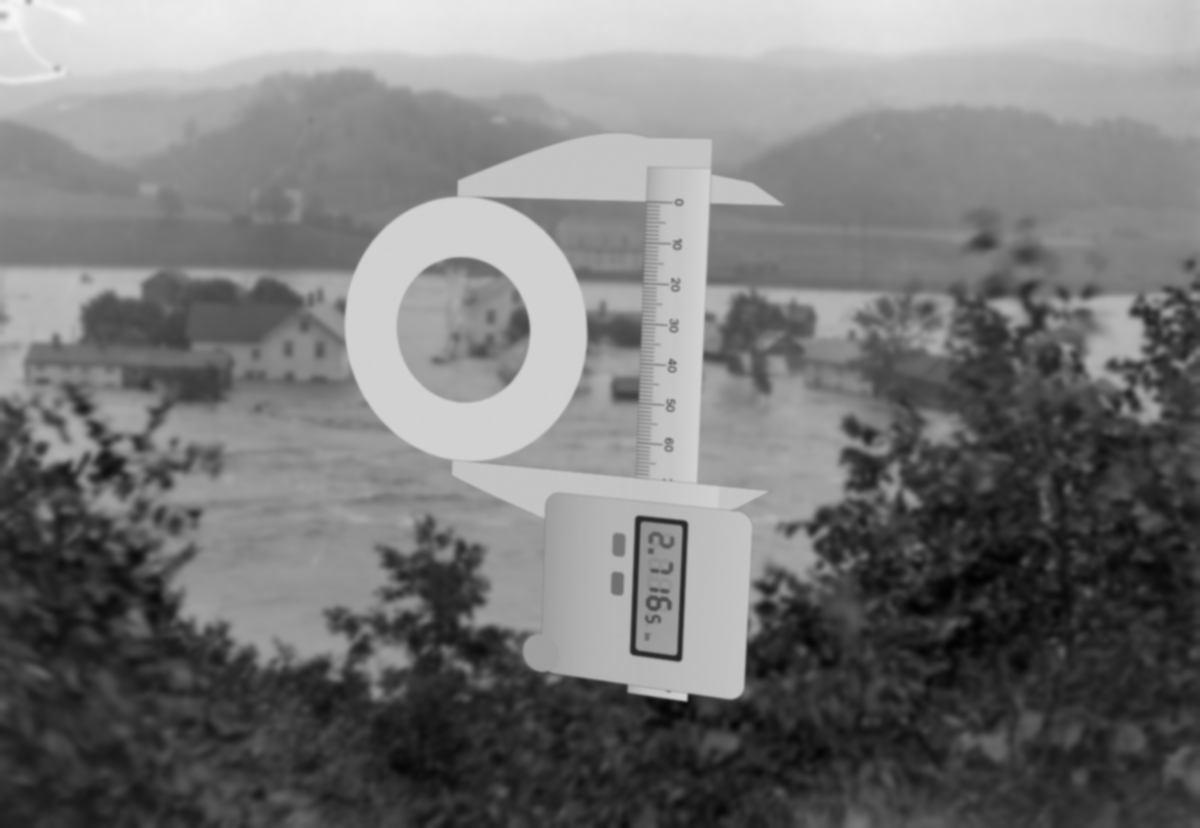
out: 2.7165 in
